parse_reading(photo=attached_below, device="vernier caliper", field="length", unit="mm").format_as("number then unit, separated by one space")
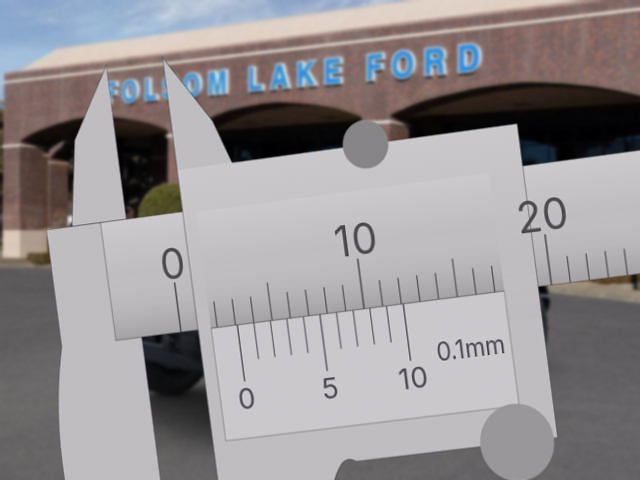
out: 3.1 mm
